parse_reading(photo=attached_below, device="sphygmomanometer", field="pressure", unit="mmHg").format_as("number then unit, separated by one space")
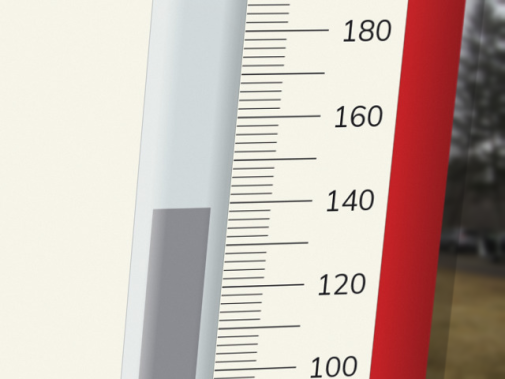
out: 139 mmHg
